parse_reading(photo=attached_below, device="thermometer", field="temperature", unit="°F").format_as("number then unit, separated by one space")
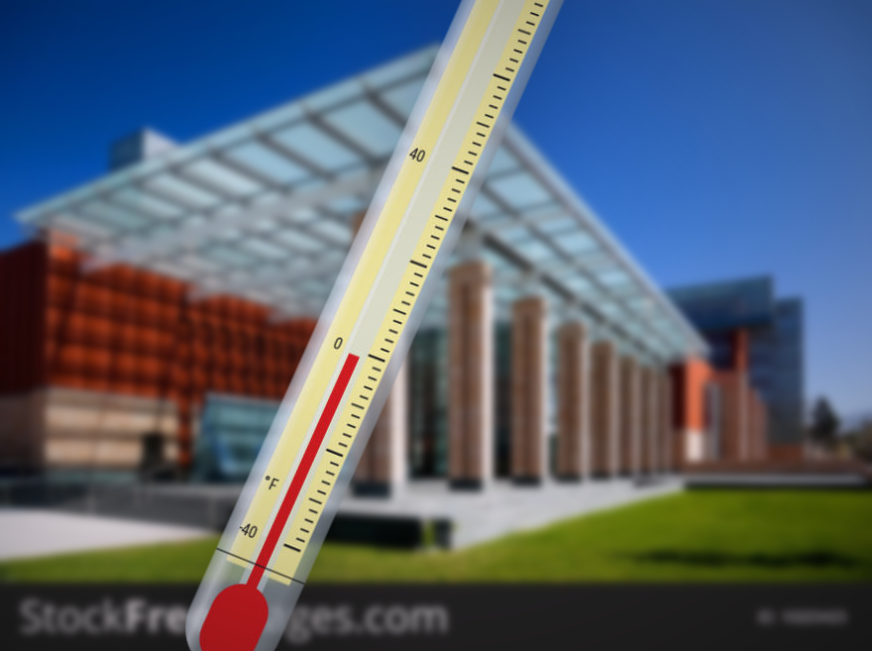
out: -1 °F
